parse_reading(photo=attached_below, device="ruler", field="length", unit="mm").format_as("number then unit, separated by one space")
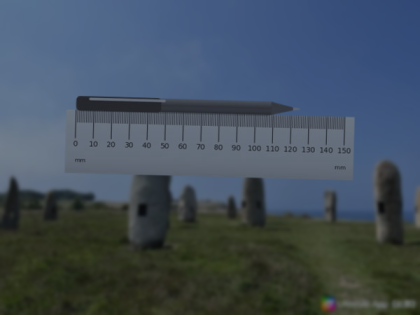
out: 125 mm
